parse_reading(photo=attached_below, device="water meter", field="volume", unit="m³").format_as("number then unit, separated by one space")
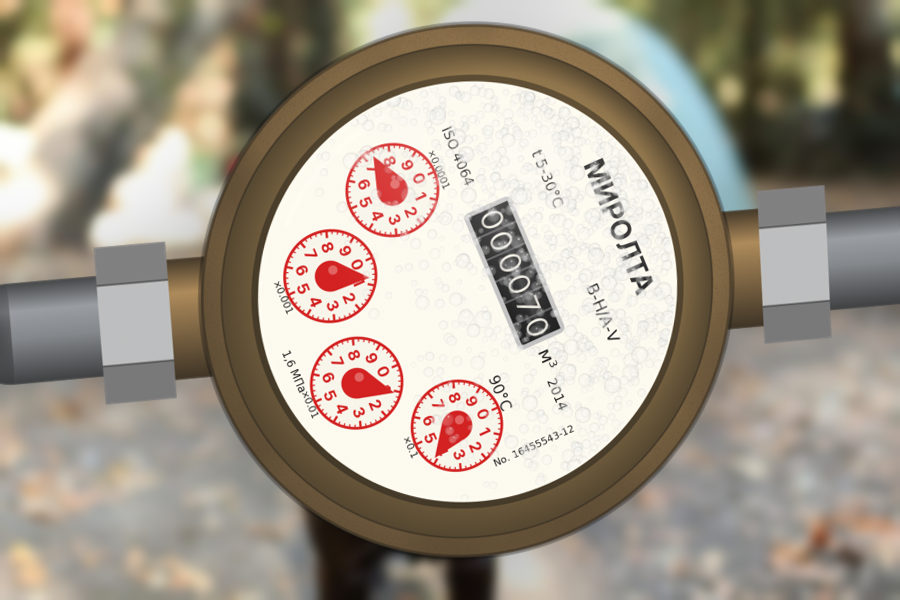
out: 70.4107 m³
